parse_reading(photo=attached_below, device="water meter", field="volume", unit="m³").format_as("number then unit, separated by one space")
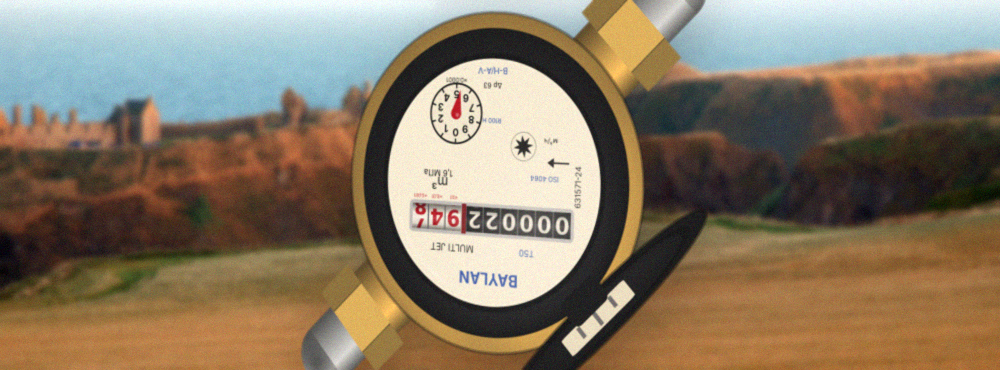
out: 22.9475 m³
